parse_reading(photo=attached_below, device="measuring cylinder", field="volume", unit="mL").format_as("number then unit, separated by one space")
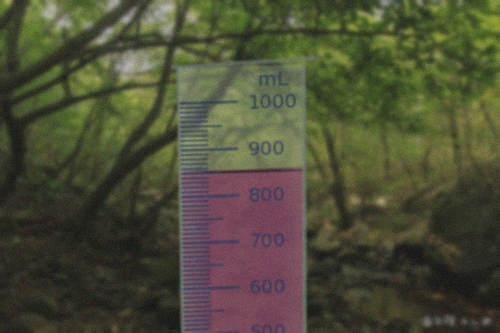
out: 850 mL
